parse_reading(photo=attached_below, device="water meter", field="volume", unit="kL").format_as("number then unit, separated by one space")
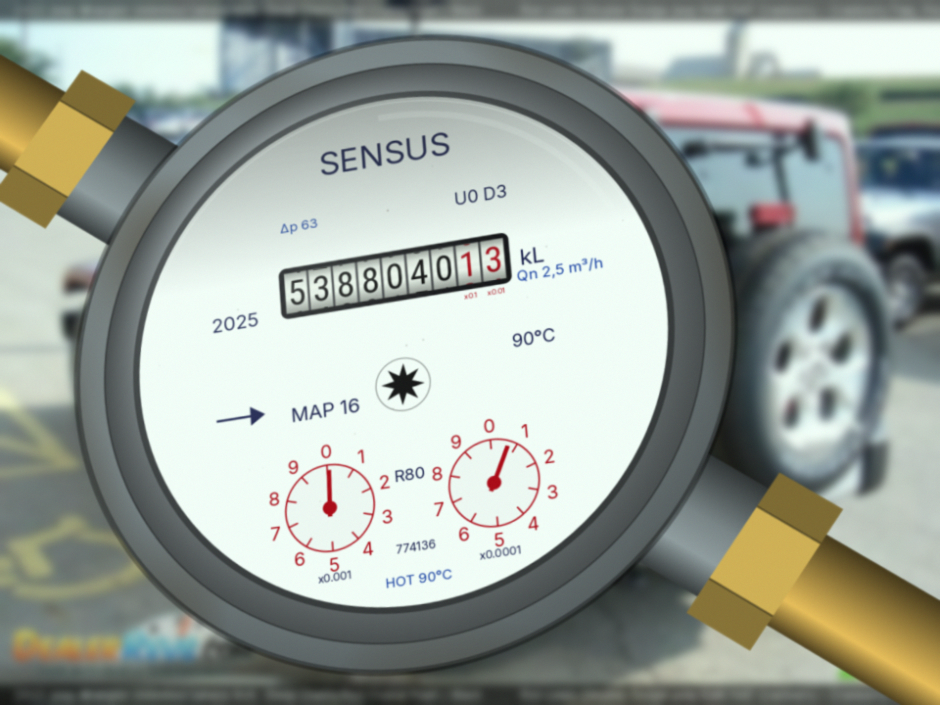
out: 5388040.1300 kL
